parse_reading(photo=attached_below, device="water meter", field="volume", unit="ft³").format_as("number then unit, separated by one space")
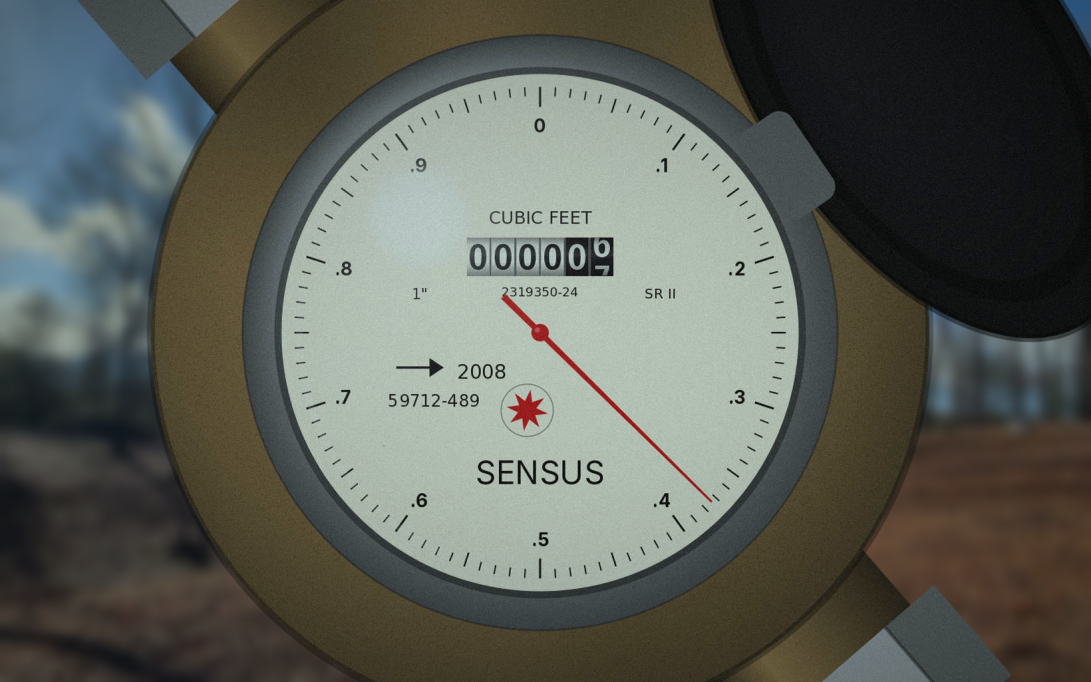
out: 6.37 ft³
